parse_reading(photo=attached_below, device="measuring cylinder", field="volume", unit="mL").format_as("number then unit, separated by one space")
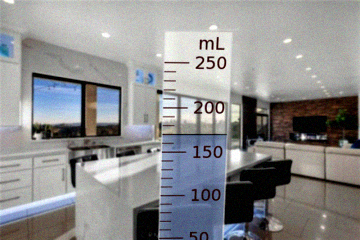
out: 170 mL
